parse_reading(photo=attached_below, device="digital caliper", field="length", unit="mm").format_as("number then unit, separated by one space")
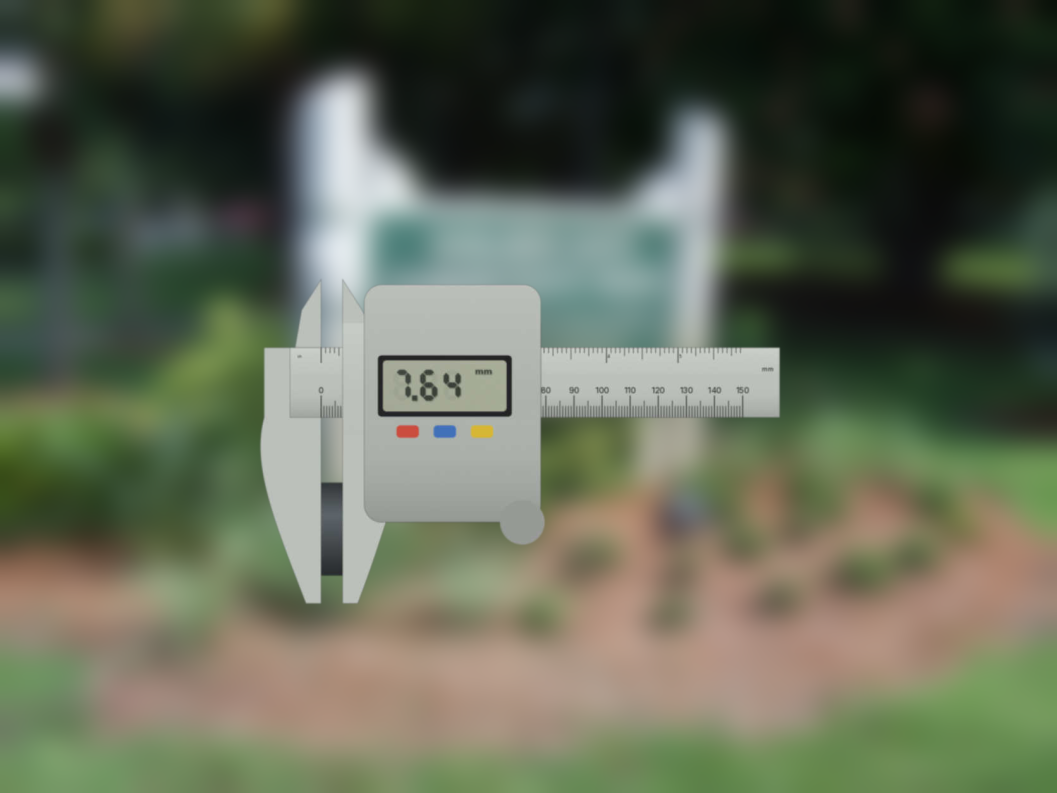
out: 7.64 mm
